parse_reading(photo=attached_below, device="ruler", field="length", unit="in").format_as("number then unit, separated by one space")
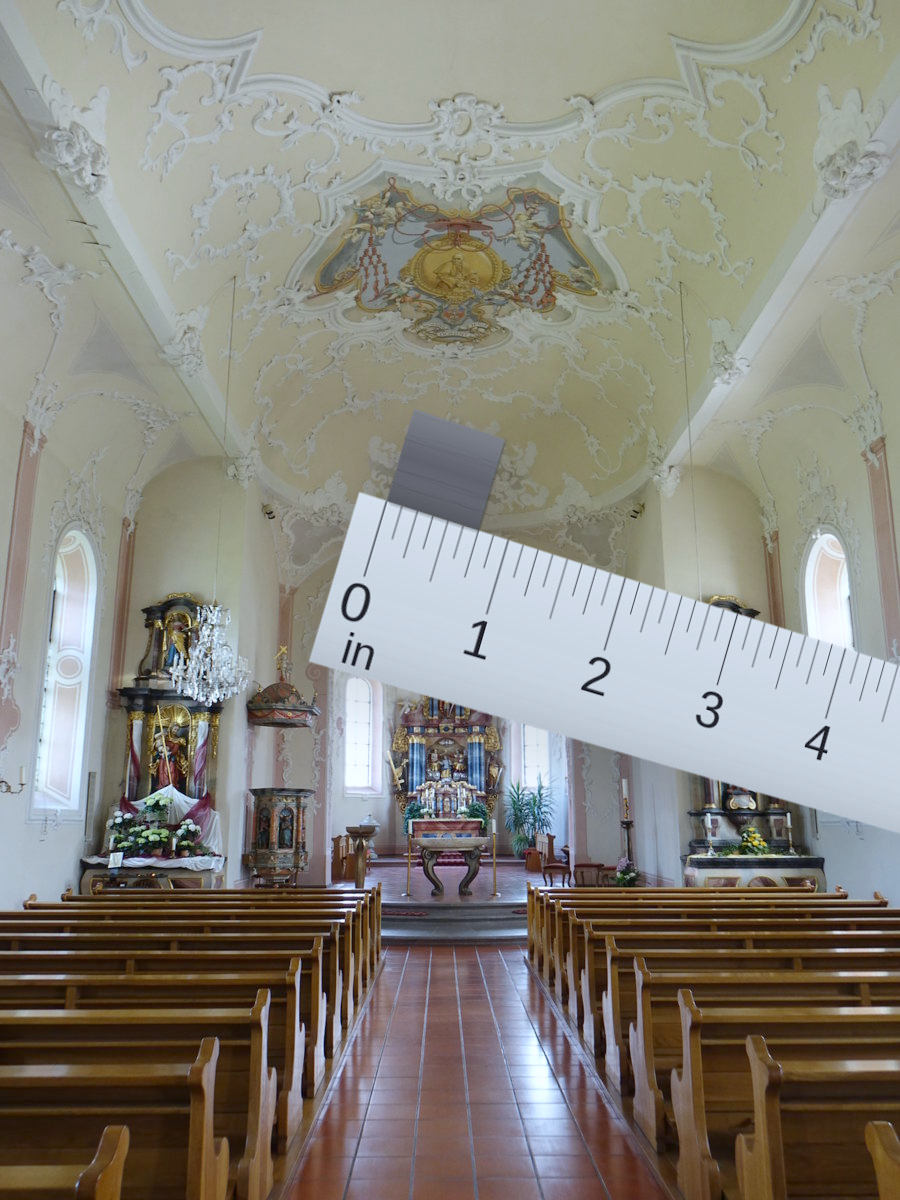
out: 0.75 in
